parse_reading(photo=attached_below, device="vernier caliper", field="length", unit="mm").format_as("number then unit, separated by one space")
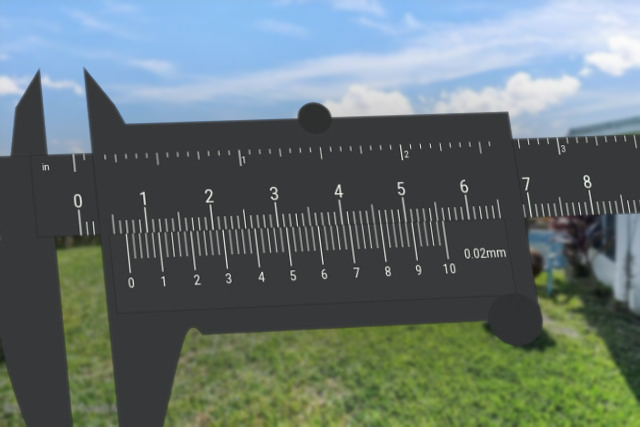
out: 6.8 mm
